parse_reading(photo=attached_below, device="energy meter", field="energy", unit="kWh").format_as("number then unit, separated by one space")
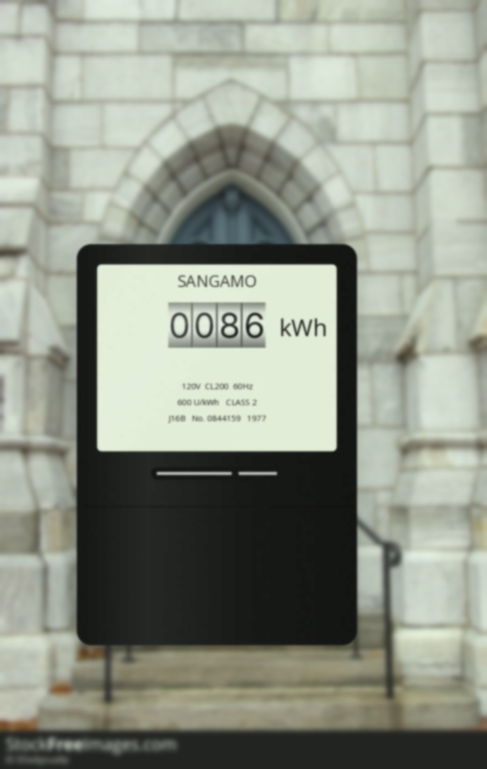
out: 86 kWh
